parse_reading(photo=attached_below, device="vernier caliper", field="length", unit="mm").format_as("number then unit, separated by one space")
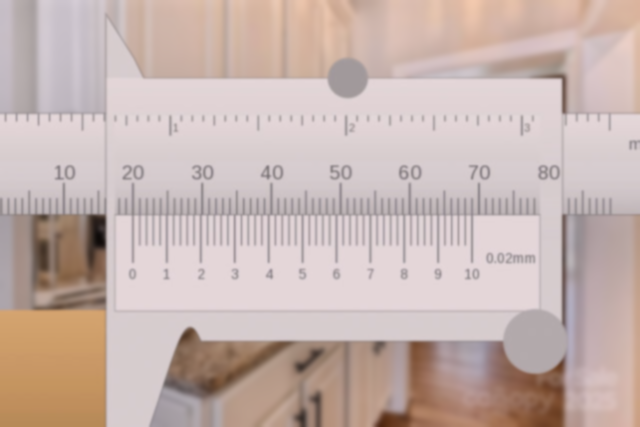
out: 20.0 mm
